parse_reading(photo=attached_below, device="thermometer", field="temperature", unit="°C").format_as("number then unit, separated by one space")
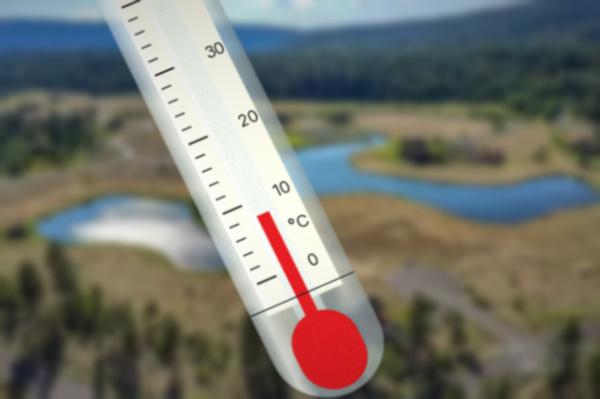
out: 8 °C
